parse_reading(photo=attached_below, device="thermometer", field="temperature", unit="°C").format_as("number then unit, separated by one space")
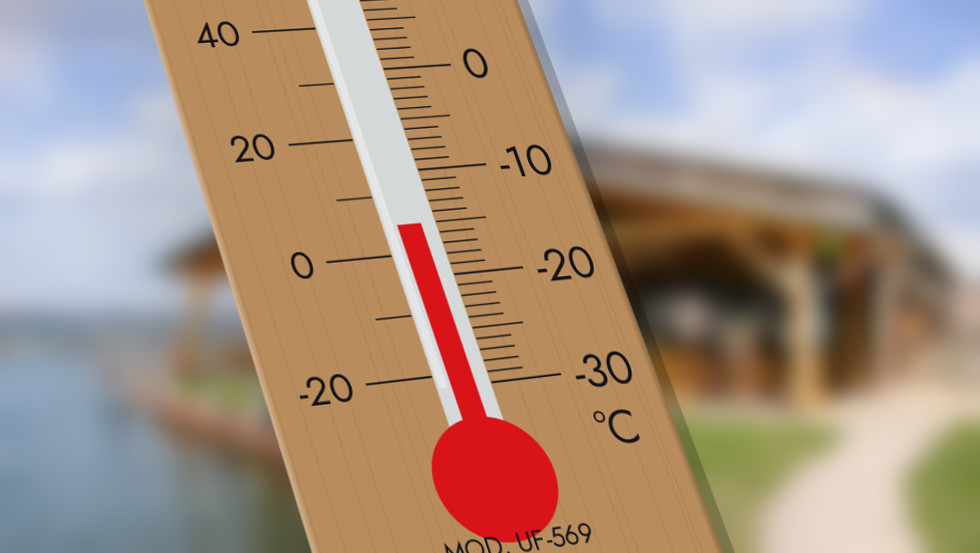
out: -15 °C
